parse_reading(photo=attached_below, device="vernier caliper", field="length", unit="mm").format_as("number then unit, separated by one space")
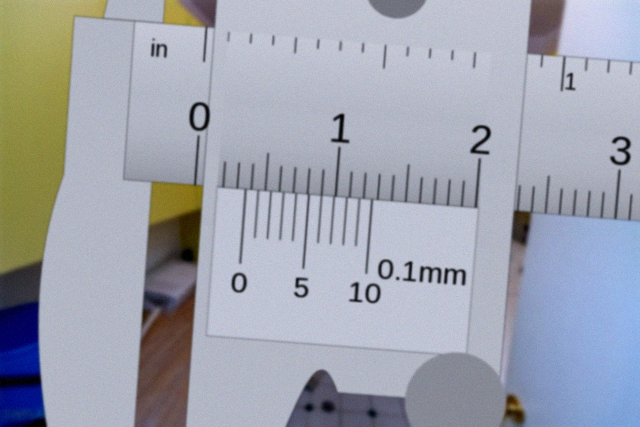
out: 3.6 mm
